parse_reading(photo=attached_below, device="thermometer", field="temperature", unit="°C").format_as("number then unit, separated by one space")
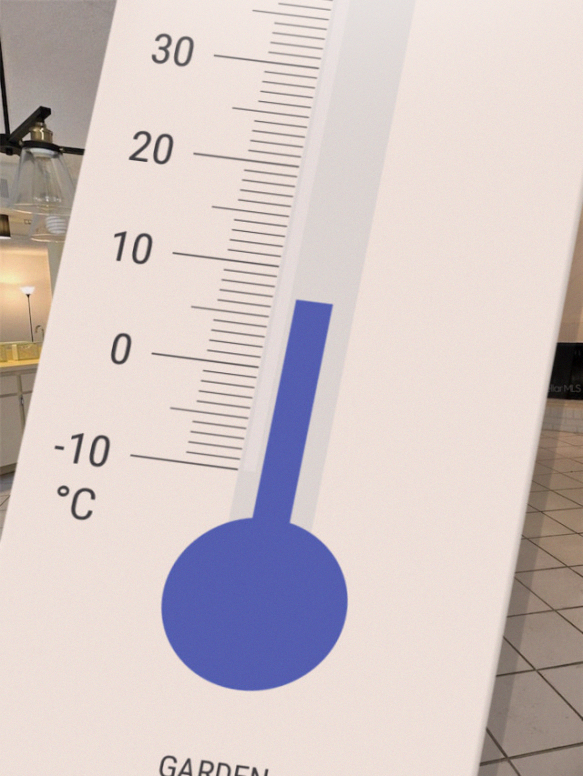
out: 7 °C
